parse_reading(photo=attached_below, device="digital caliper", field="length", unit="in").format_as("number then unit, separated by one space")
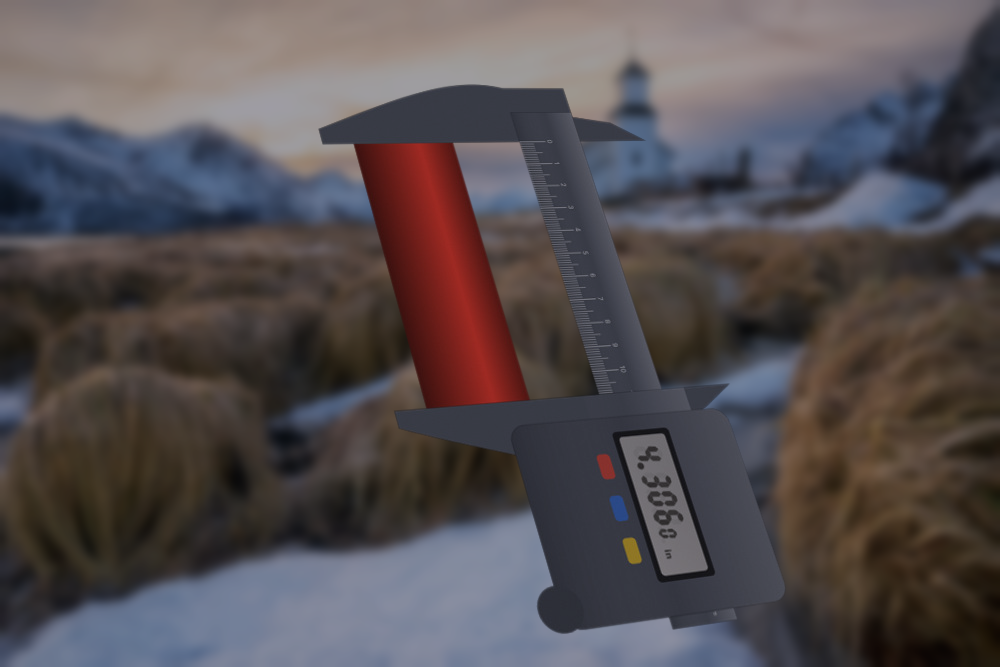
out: 4.3060 in
